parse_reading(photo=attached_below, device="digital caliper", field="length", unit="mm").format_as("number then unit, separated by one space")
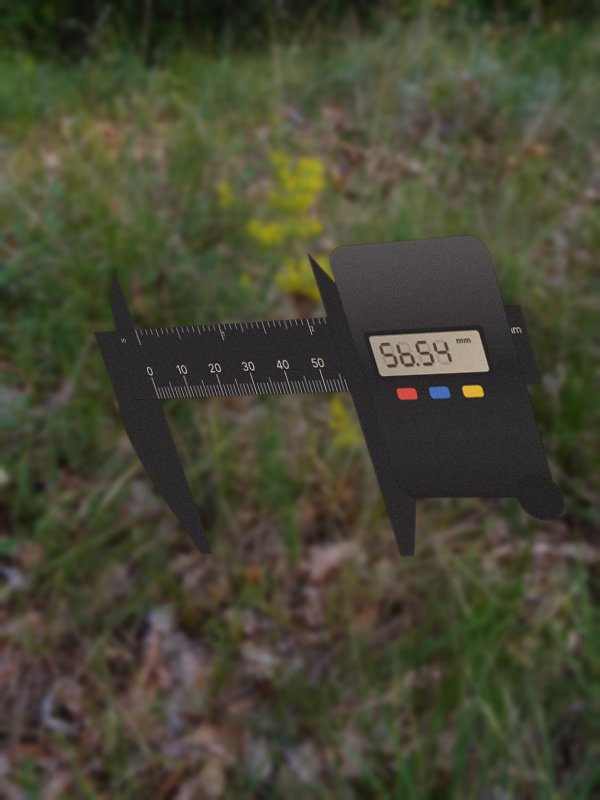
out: 56.54 mm
